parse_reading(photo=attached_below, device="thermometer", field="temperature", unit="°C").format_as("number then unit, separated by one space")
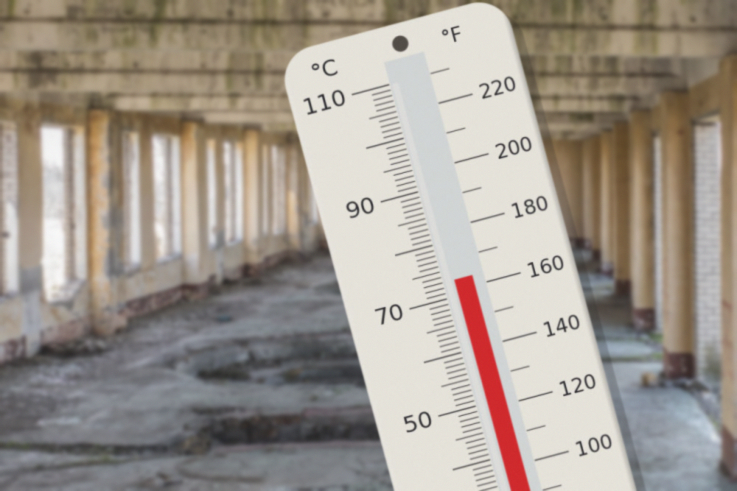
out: 73 °C
